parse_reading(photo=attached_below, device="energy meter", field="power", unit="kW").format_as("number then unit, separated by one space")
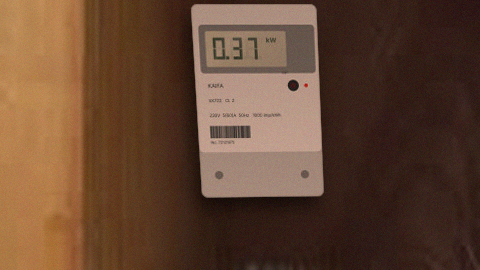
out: 0.37 kW
